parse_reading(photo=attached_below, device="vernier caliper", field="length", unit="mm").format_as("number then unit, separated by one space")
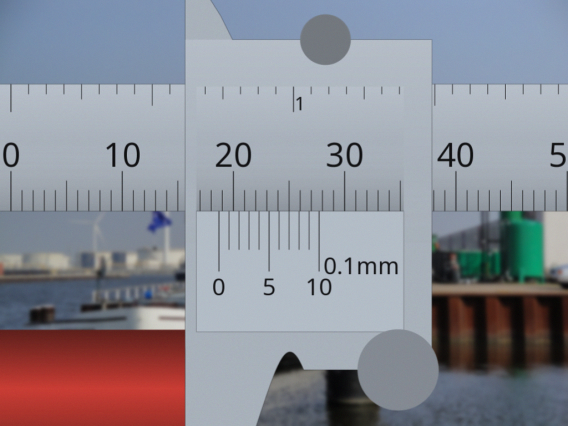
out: 18.7 mm
